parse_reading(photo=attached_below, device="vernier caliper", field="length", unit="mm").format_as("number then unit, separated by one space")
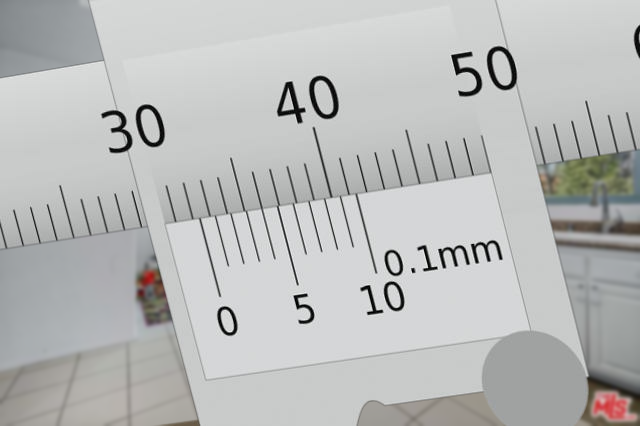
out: 32.4 mm
